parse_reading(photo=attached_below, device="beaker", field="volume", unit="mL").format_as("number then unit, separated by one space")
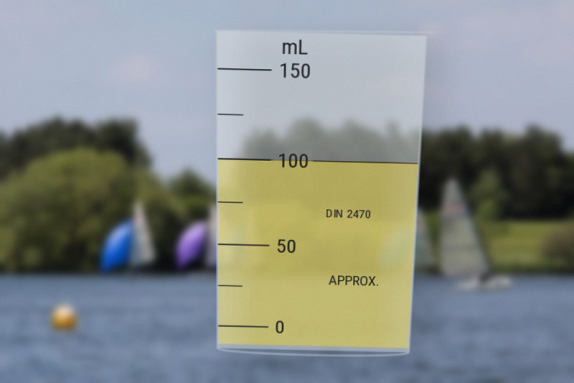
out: 100 mL
